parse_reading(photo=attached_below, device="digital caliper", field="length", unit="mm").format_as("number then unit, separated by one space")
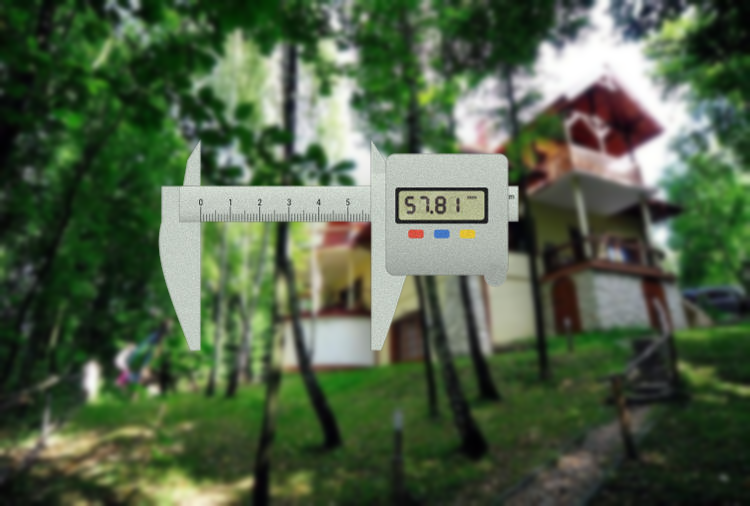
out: 57.81 mm
